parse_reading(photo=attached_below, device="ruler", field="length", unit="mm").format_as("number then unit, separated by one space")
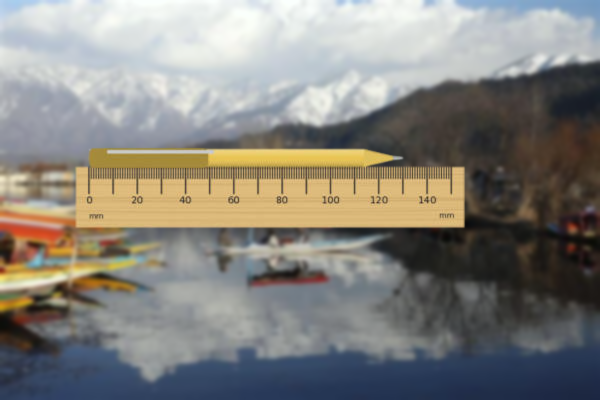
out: 130 mm
